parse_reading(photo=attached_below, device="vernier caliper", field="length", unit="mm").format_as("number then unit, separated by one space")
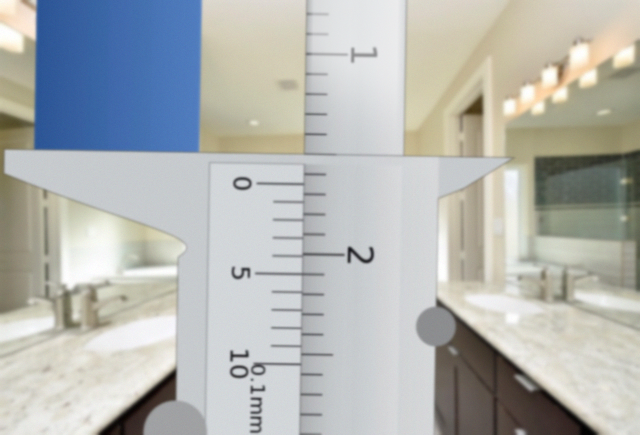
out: 16.5 mm
